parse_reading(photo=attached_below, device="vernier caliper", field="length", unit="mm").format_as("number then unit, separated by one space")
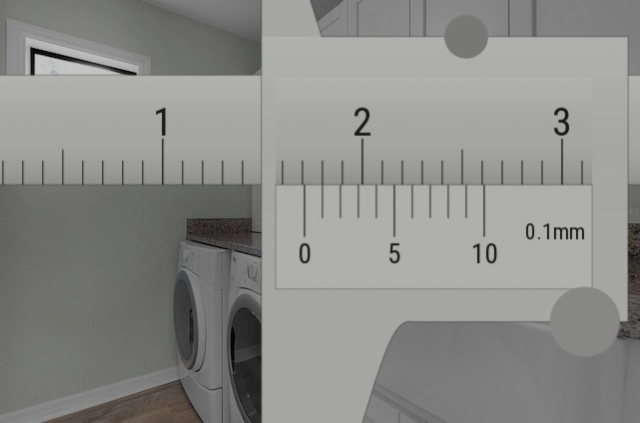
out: 17.1 mm
